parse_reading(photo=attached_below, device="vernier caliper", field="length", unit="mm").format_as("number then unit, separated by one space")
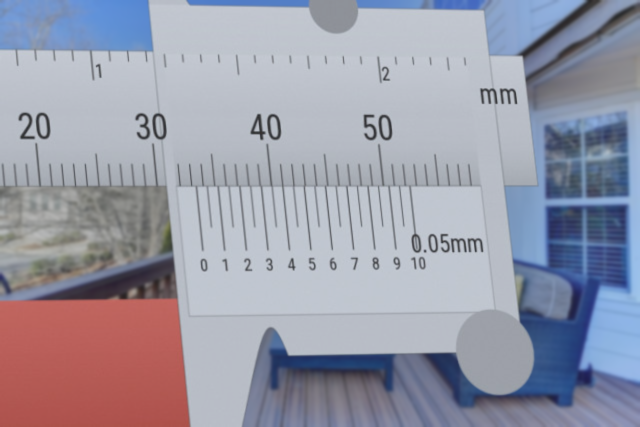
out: 33.4 mm
